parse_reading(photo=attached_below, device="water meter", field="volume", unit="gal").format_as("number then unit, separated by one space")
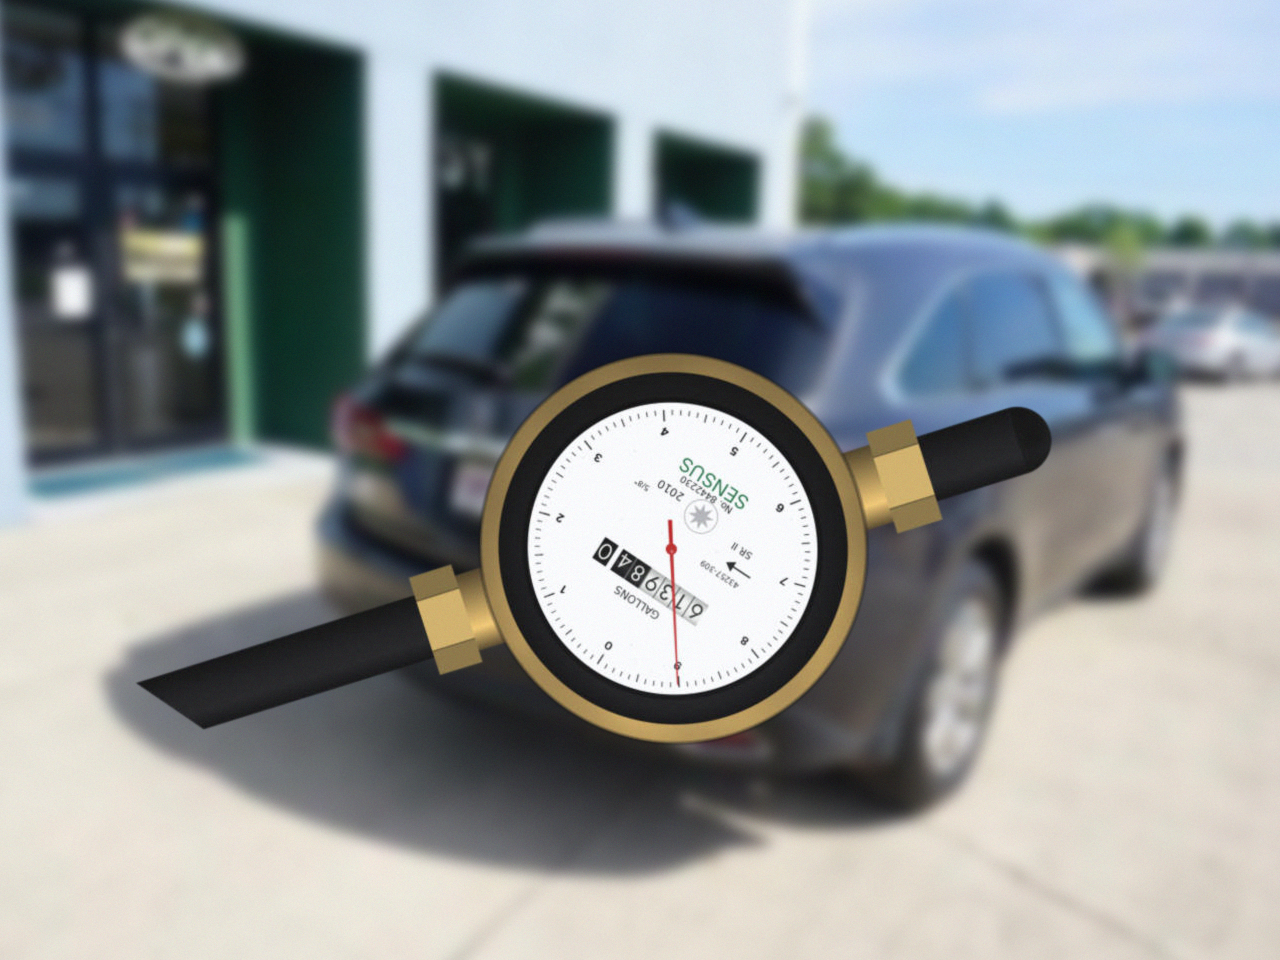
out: 6139839.0 gal
